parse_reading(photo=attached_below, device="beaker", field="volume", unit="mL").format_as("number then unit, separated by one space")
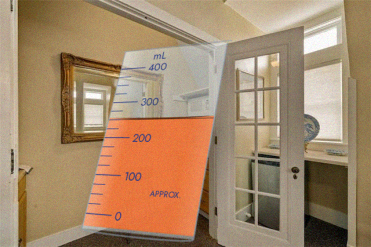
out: 250 mL
